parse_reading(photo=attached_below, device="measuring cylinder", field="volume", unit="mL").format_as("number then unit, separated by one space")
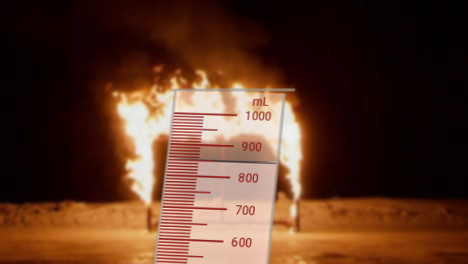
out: 850 mL
